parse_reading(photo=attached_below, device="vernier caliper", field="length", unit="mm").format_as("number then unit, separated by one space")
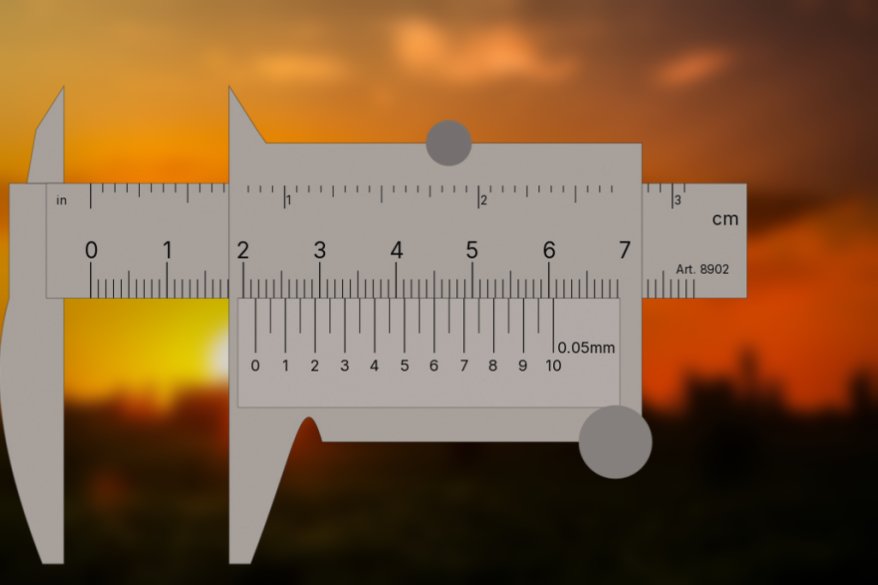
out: 21.6 mm
